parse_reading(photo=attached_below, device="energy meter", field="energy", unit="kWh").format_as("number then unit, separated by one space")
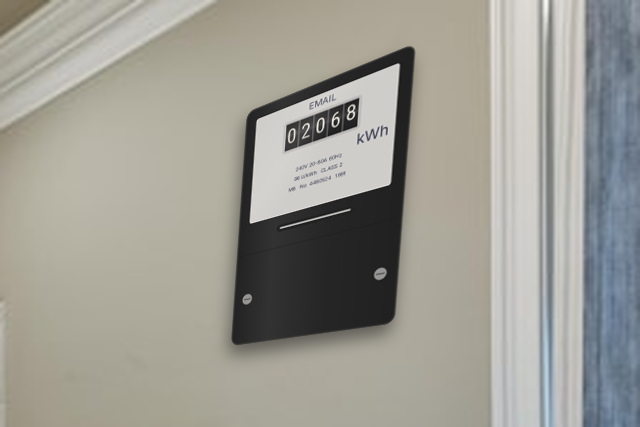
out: 2068 kWh
